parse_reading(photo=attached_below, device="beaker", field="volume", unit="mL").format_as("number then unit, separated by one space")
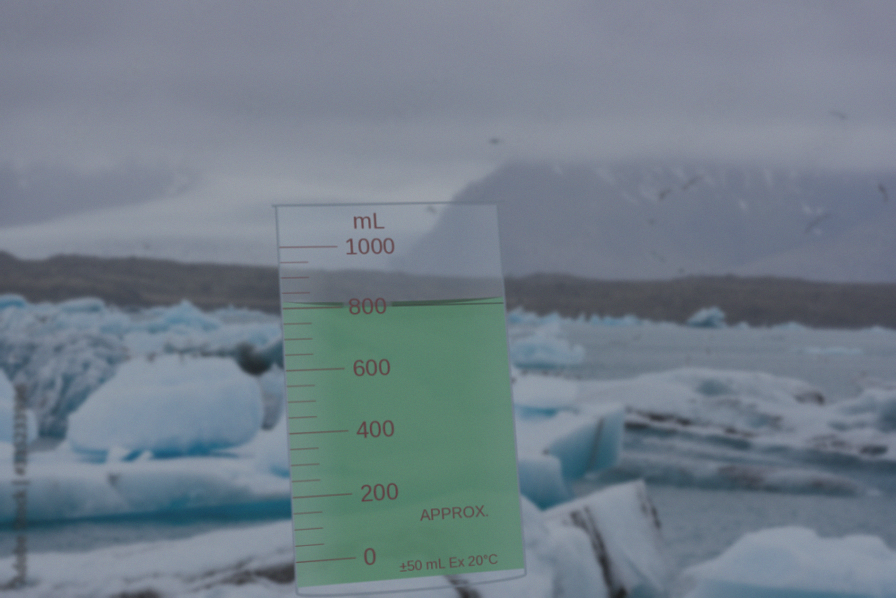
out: 800 mL
